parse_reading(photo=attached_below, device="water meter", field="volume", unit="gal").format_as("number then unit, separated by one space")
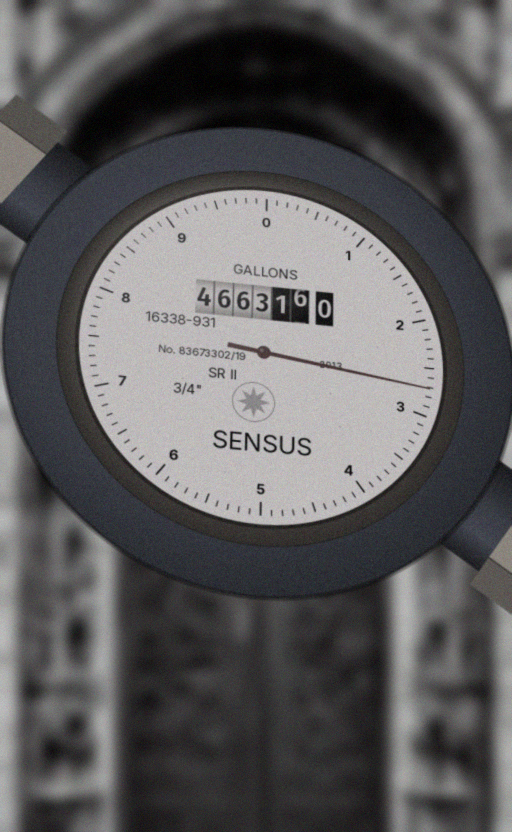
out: 4663162.7 gal
